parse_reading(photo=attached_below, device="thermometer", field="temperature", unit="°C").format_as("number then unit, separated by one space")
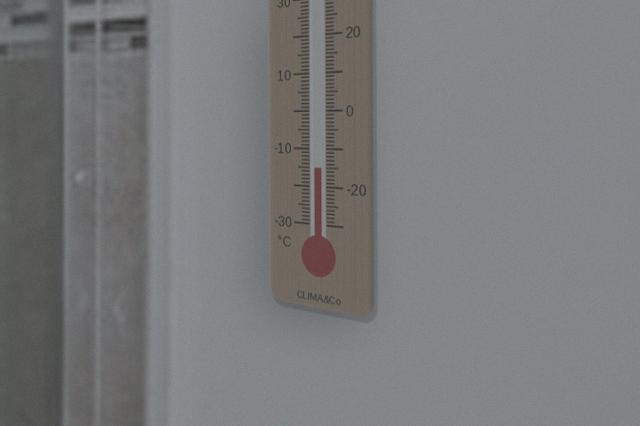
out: -15 °C
